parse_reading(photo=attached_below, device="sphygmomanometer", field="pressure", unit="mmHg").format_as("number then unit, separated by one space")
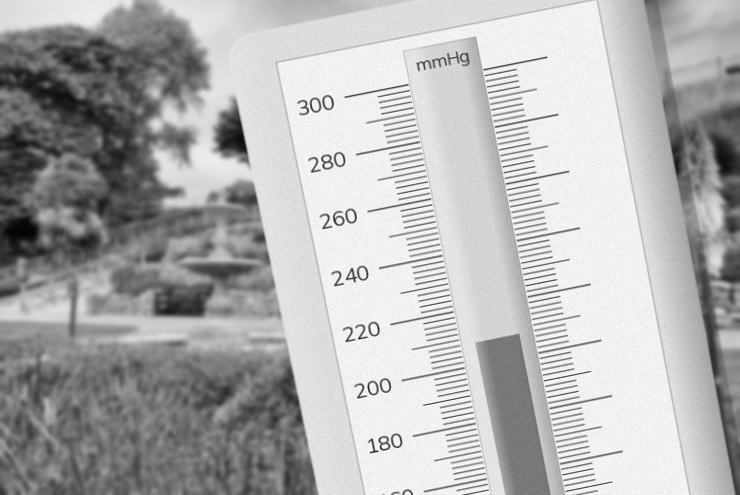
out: 208 mmHg
